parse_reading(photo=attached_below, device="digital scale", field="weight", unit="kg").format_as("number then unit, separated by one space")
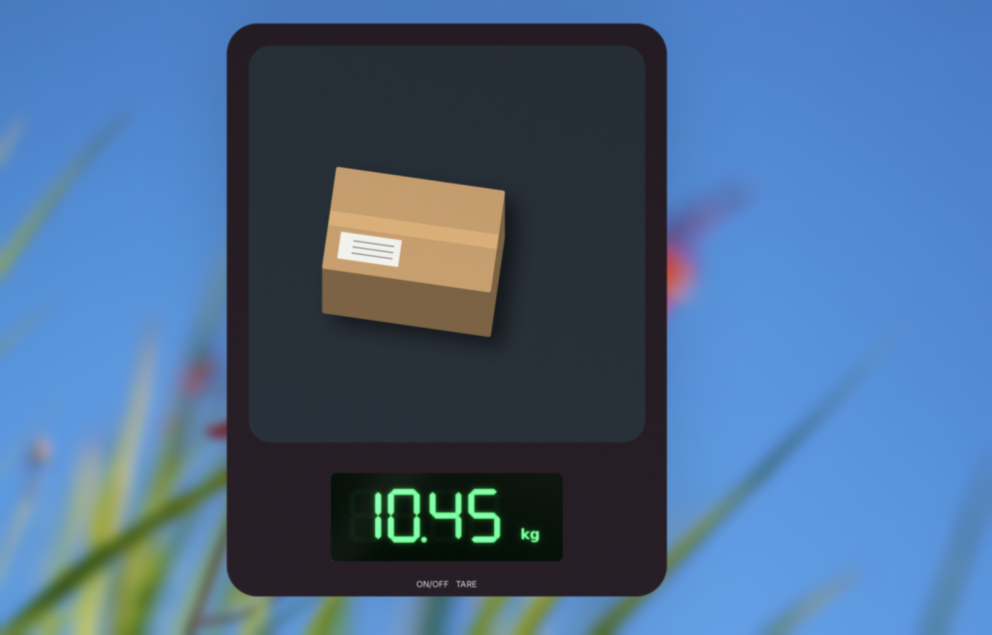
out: 10.45 kg
